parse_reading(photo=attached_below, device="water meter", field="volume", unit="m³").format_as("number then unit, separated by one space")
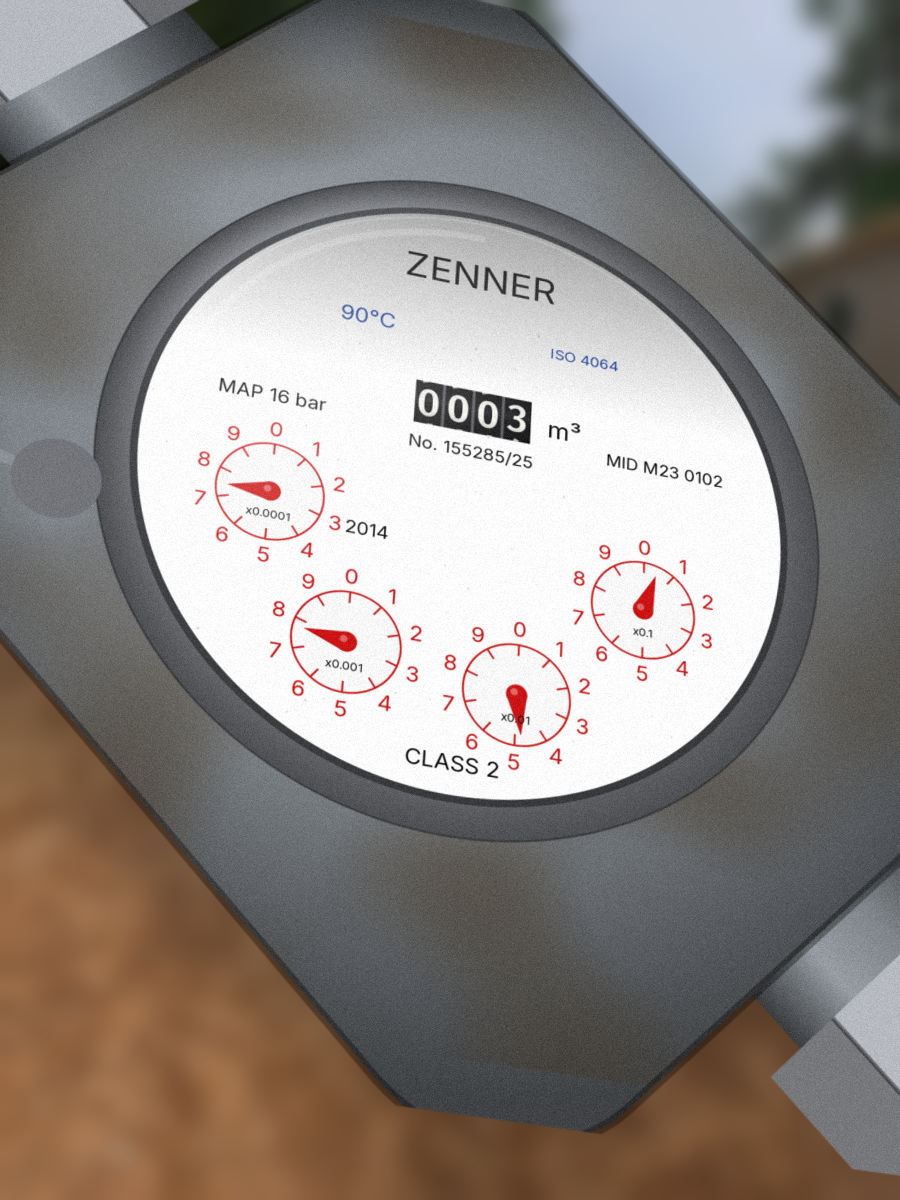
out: 3.0477 m³
